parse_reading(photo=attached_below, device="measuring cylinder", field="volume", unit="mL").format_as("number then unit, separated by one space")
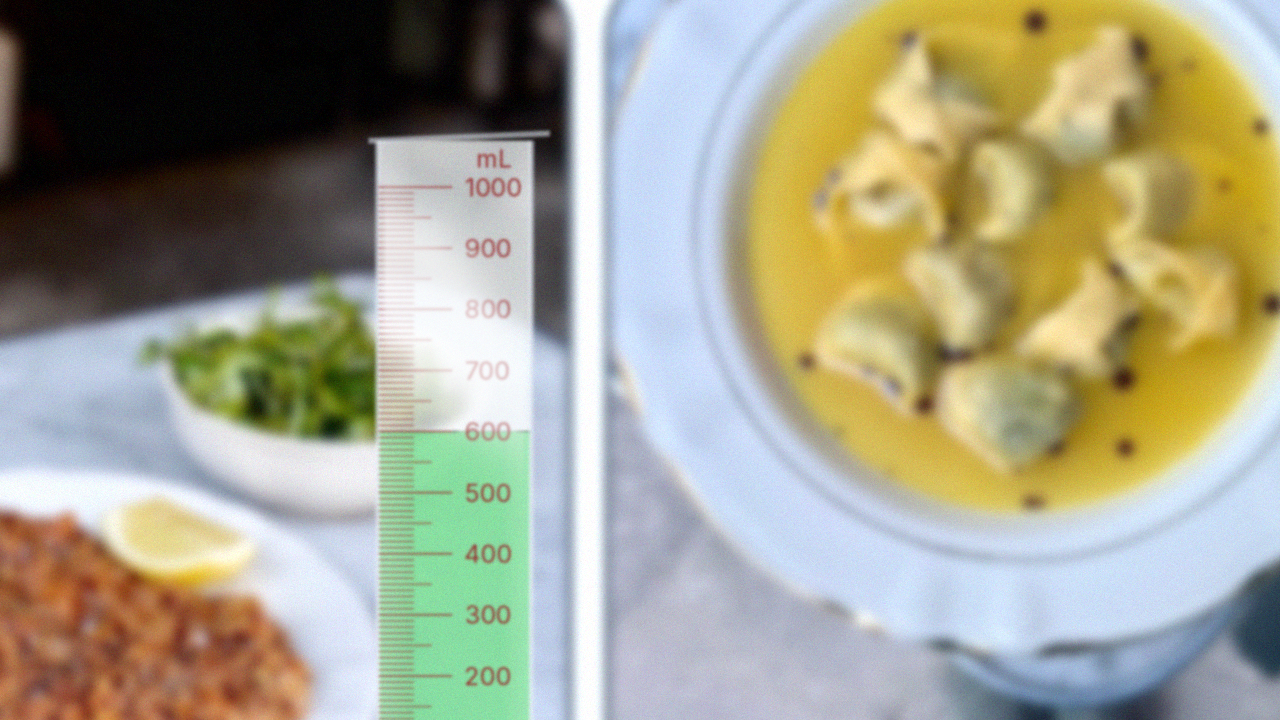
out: 600 mL
